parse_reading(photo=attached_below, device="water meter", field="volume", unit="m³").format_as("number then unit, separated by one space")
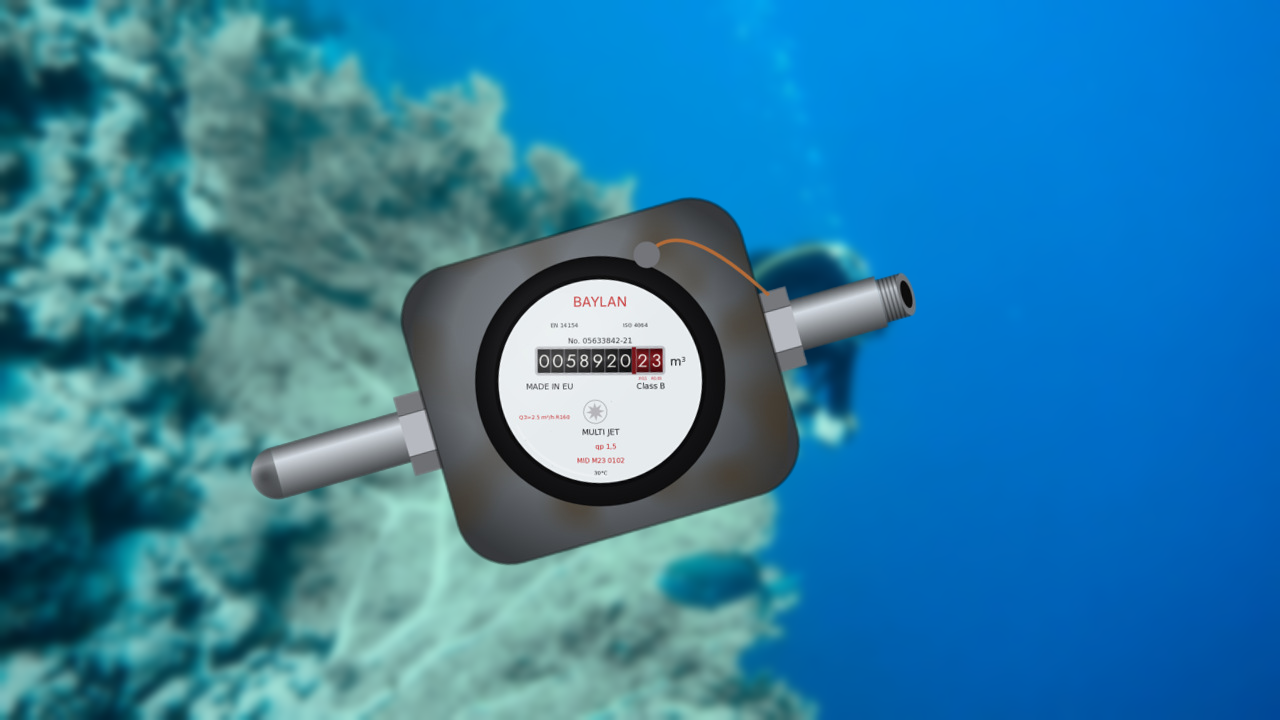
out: 58920.23 m³
